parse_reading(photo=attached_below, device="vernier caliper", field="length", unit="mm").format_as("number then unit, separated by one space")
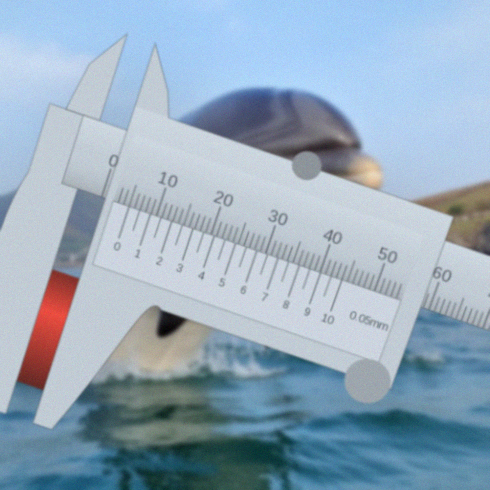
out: 5.0 mm
